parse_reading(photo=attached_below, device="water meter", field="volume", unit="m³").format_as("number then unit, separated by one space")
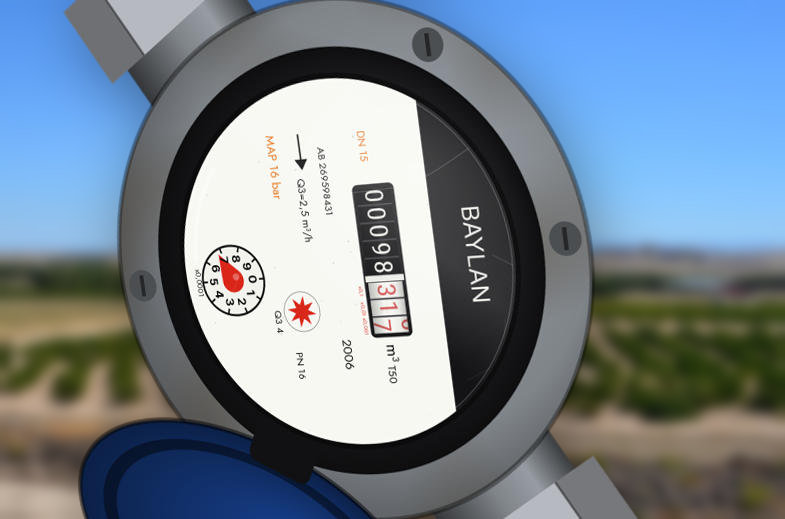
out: 98.3166 m³
